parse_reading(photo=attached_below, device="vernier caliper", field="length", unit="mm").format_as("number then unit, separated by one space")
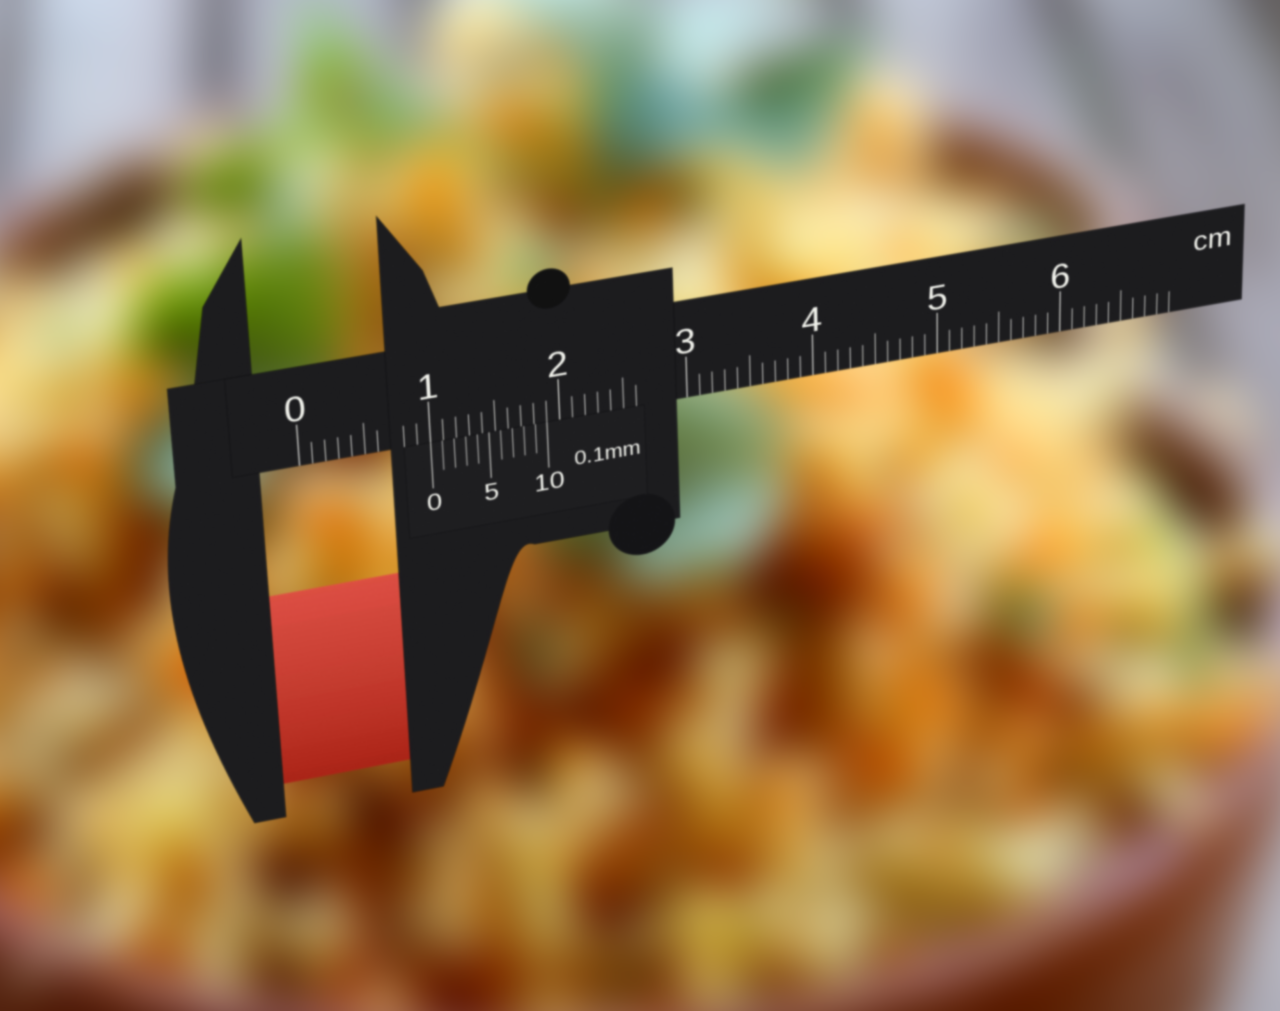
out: 10.0 mm
